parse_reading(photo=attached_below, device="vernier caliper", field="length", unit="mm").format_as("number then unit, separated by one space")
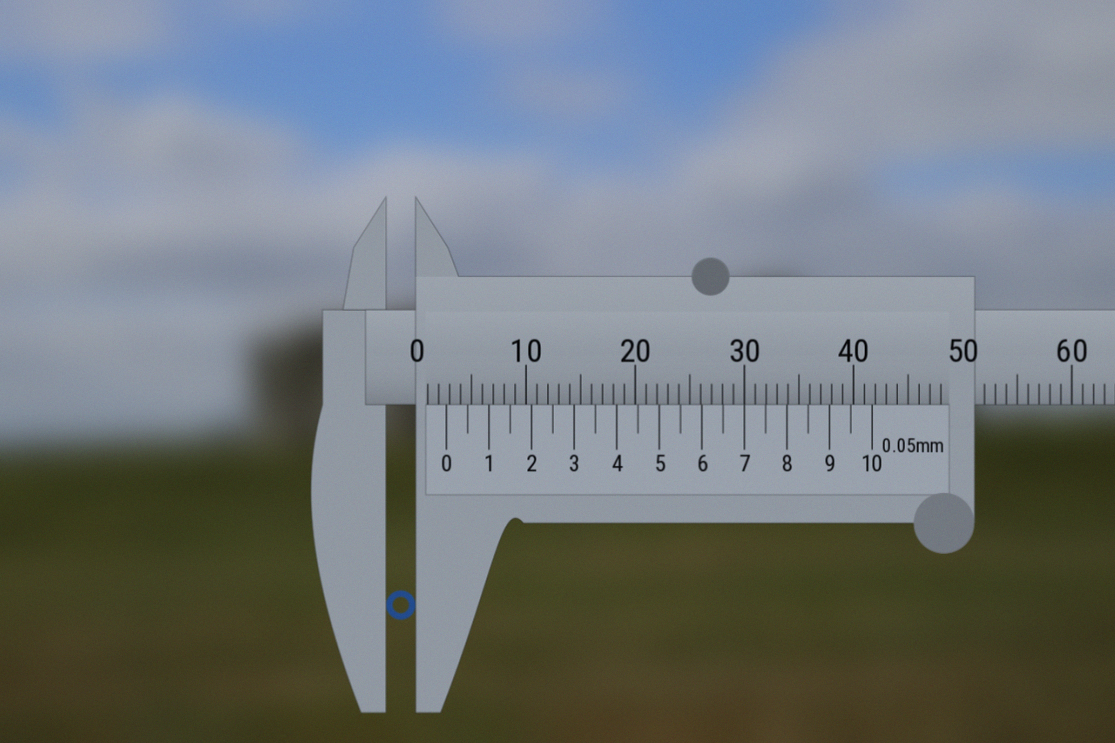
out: 2.7 mm
